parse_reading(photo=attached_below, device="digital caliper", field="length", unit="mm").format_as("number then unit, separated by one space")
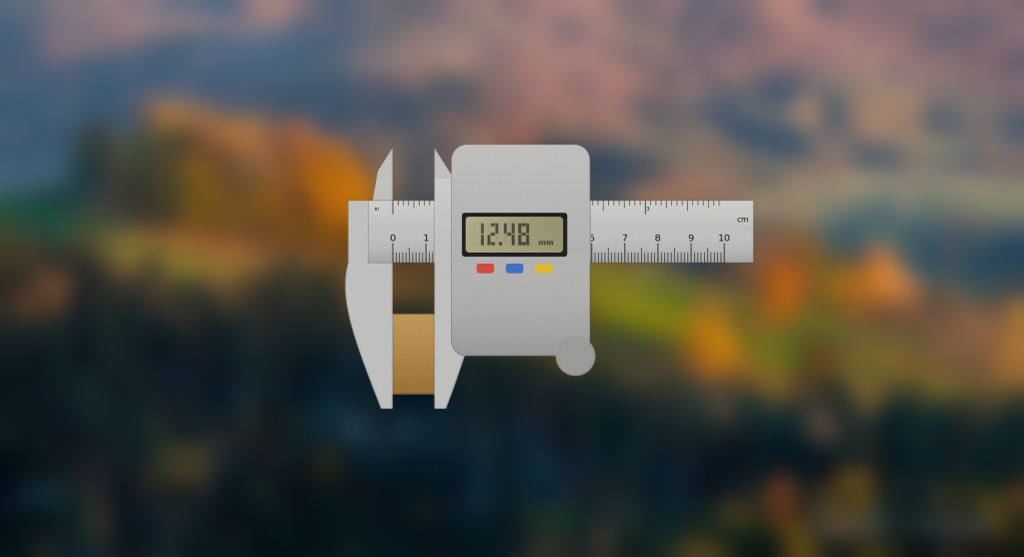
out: 12.48 mm
